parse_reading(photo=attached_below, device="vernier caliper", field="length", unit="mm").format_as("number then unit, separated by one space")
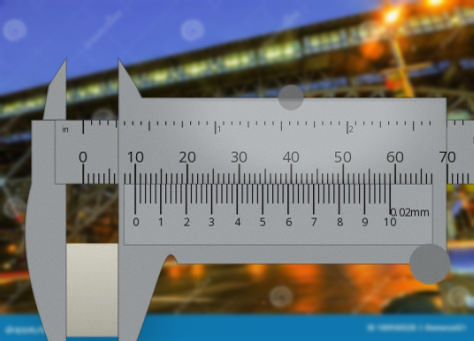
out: 10.0 mm
